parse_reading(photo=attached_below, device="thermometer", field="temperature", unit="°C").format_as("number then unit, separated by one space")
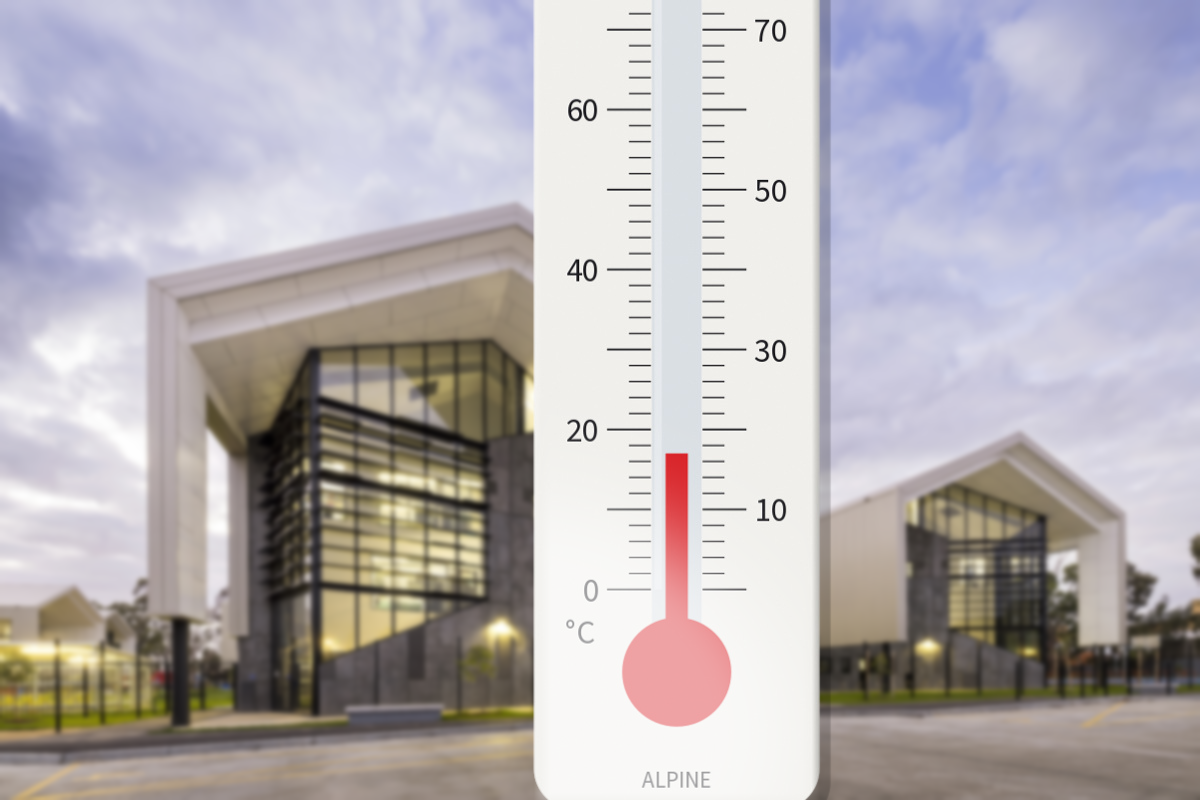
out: 17 °C
